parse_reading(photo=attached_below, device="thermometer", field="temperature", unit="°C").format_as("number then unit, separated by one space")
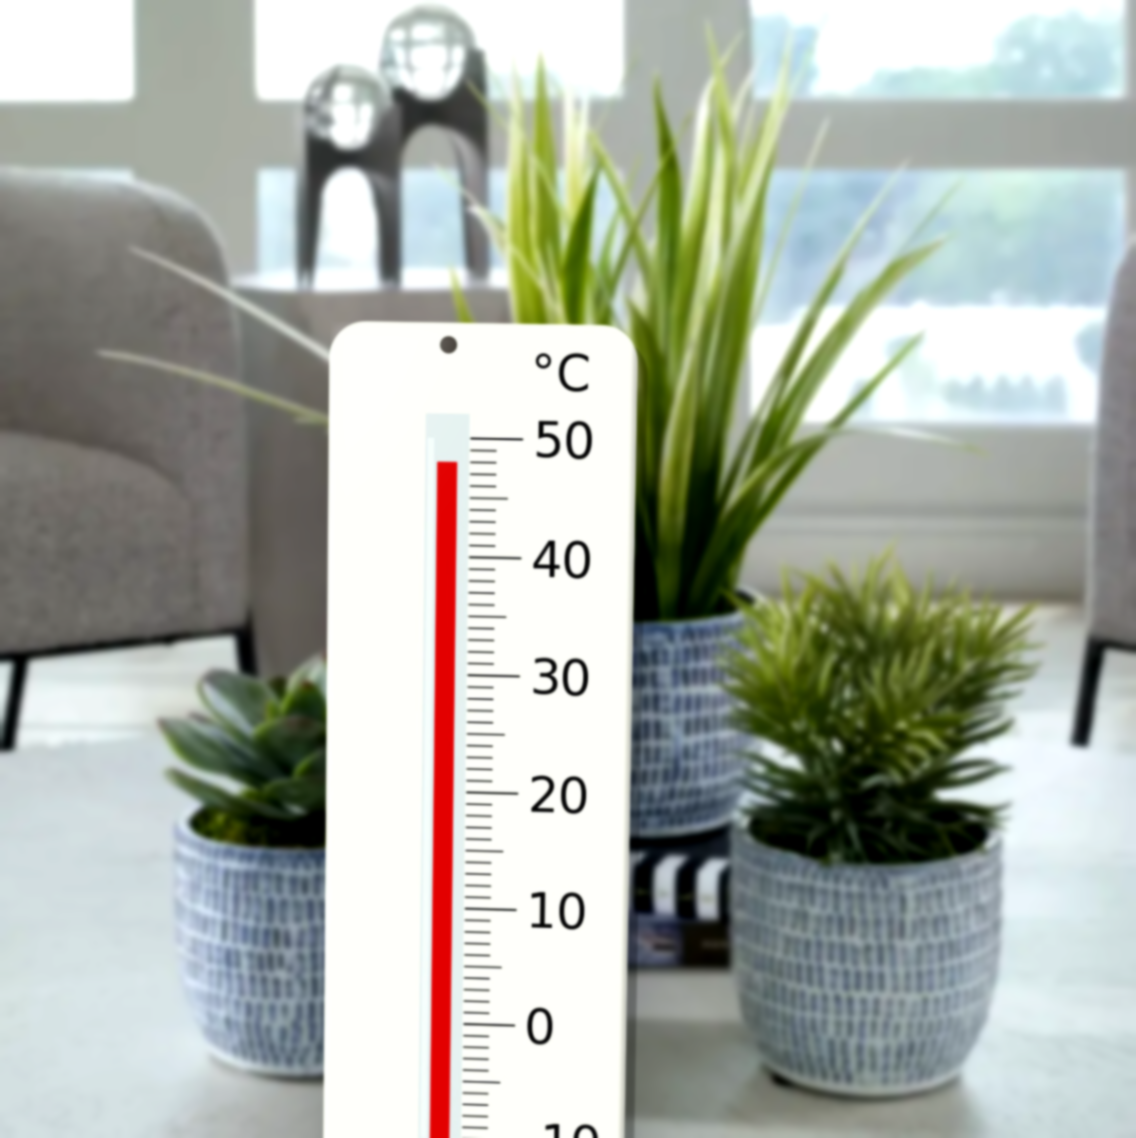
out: 48 °C
